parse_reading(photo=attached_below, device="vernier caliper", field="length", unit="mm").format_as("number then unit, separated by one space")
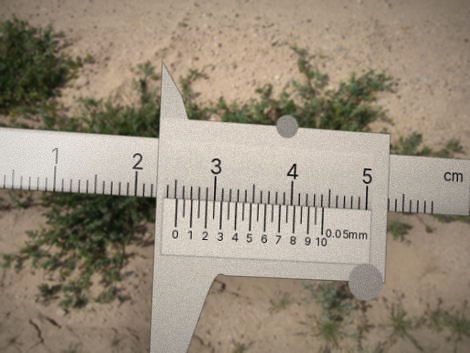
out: 25.2 mm
